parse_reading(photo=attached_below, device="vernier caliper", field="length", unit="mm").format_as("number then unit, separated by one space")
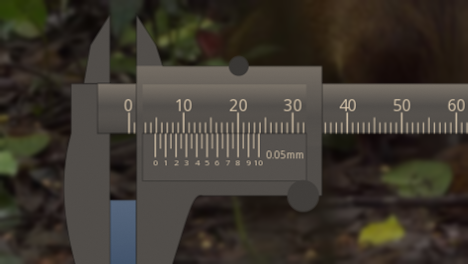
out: 4.8 mm
